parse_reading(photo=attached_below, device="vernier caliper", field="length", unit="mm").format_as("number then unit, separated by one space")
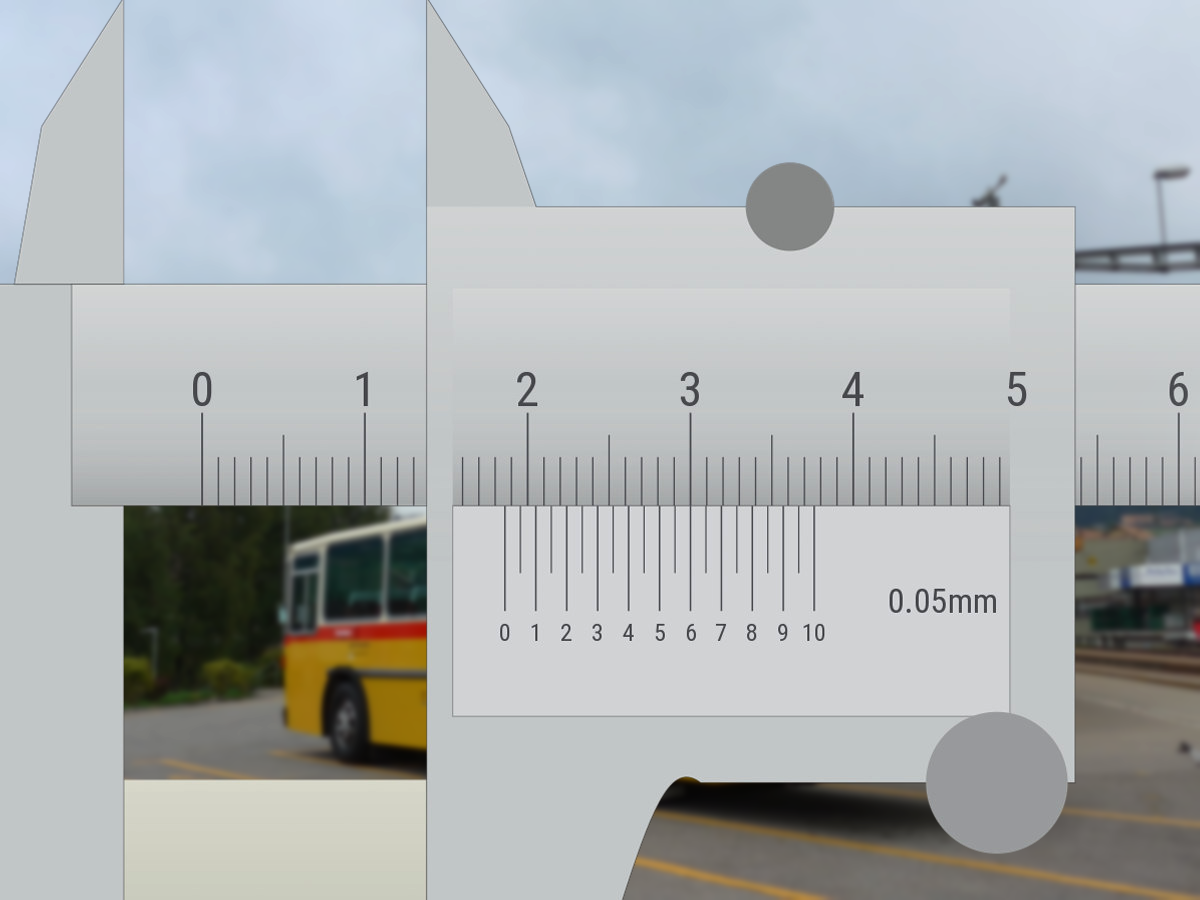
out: 18.6 mm
